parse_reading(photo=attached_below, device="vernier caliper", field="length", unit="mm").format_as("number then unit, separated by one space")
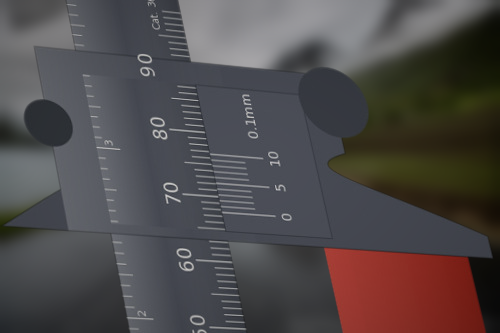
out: 67.6 mm
